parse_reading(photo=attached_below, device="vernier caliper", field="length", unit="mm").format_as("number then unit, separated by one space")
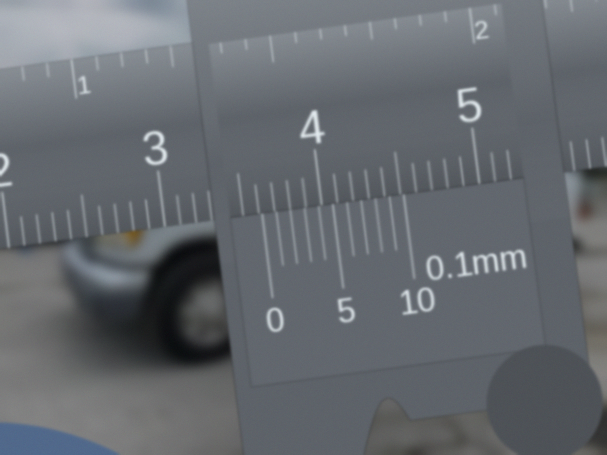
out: 36.2 mm
